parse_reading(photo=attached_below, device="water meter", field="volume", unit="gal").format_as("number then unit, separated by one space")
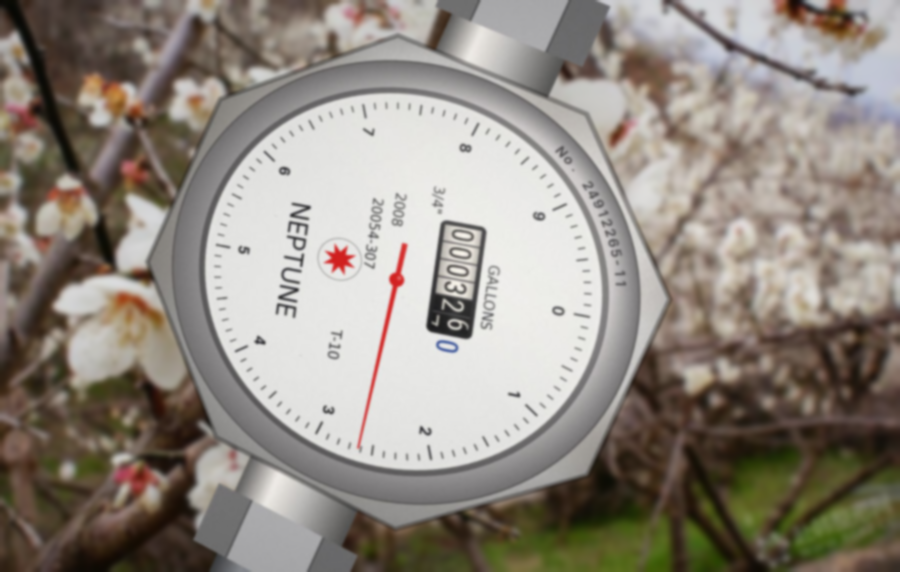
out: 3262.6 gal
